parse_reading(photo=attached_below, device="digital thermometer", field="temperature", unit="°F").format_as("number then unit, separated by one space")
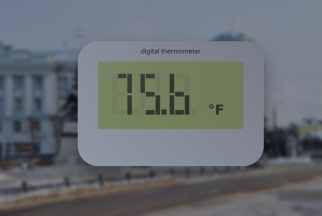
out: 75.6 °F
